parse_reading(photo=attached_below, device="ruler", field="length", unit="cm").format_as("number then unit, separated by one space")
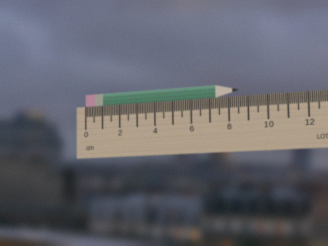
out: 8.5 cm
